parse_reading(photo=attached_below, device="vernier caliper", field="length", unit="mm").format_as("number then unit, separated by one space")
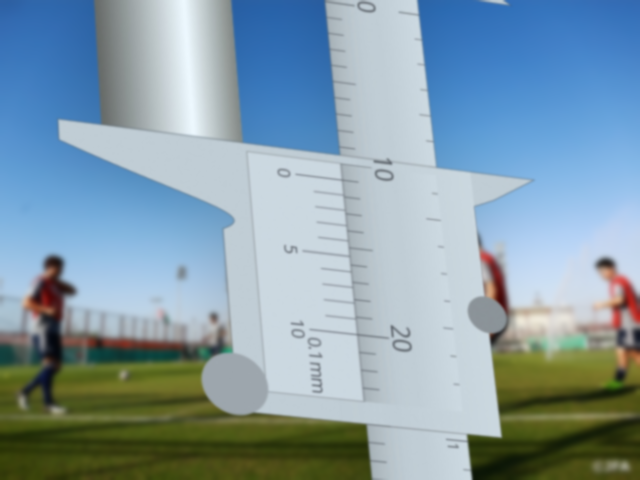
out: 11.0 mm
